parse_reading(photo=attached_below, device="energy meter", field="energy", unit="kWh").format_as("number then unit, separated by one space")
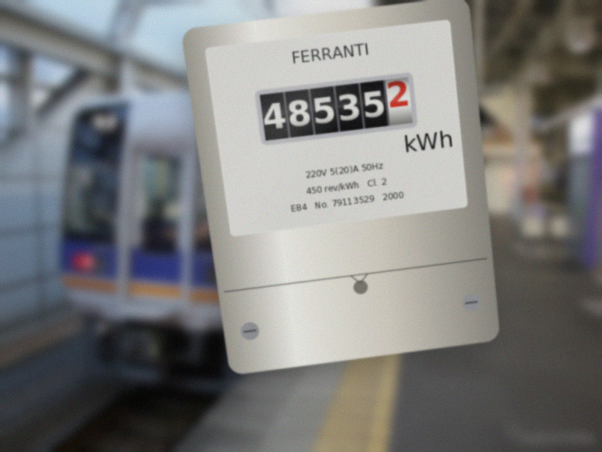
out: 48535.2 kWh
